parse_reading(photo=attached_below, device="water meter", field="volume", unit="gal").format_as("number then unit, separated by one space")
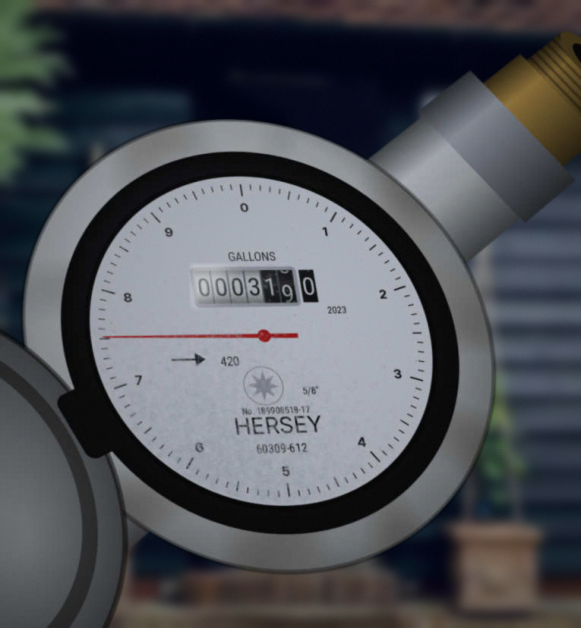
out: 3187.5 gal
